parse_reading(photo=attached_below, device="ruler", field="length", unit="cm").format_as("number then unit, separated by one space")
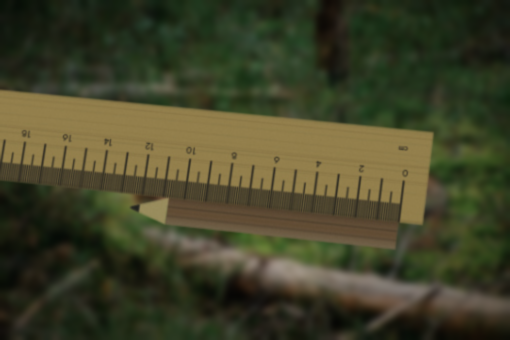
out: 12.5 cm
